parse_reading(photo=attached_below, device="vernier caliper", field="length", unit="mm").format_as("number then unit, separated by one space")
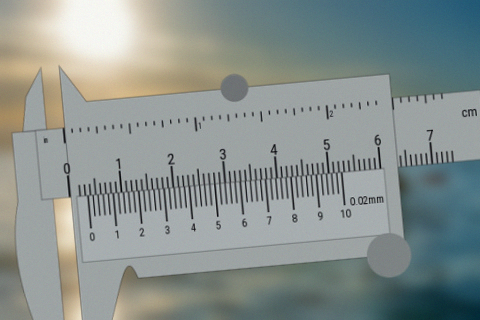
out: 3.5 mm
